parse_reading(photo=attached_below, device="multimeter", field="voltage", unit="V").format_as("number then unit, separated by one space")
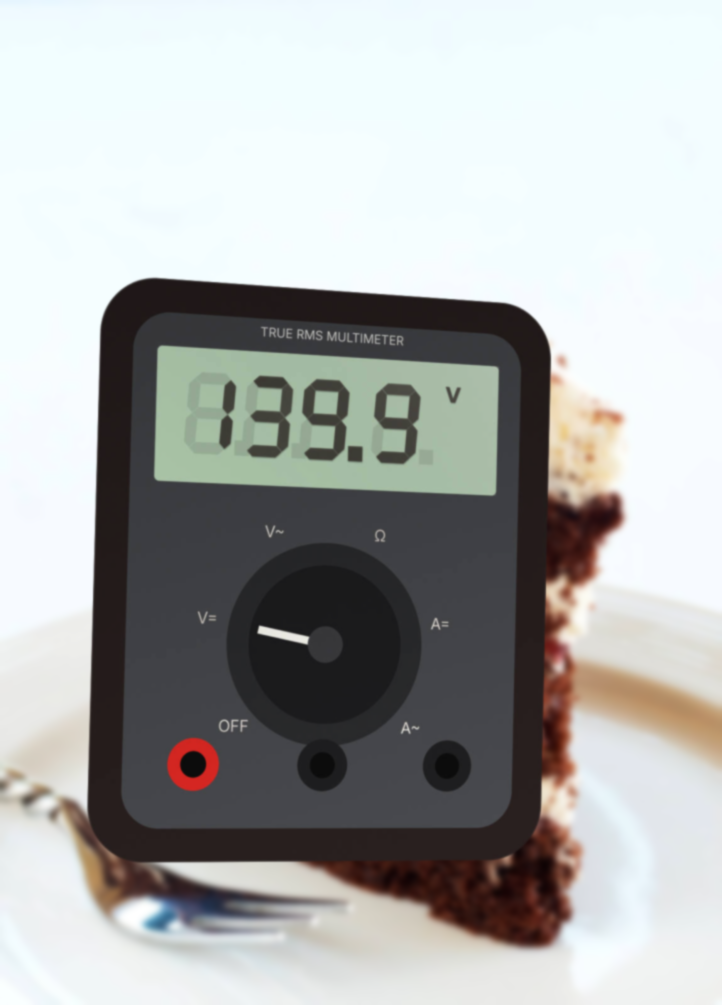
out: 139.9 V
